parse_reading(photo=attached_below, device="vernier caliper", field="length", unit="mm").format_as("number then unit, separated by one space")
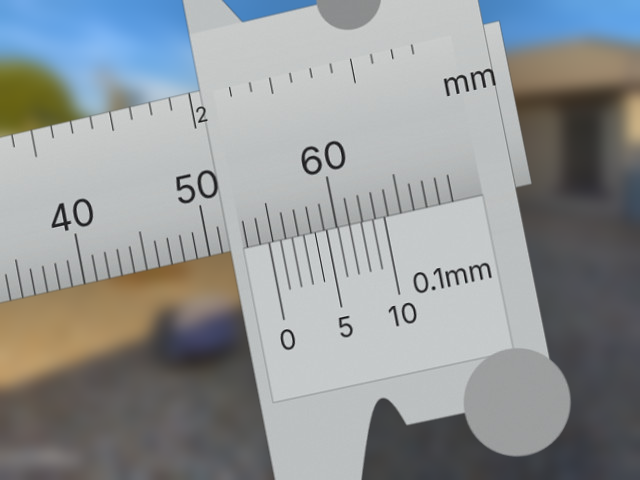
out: 54.7 mm
